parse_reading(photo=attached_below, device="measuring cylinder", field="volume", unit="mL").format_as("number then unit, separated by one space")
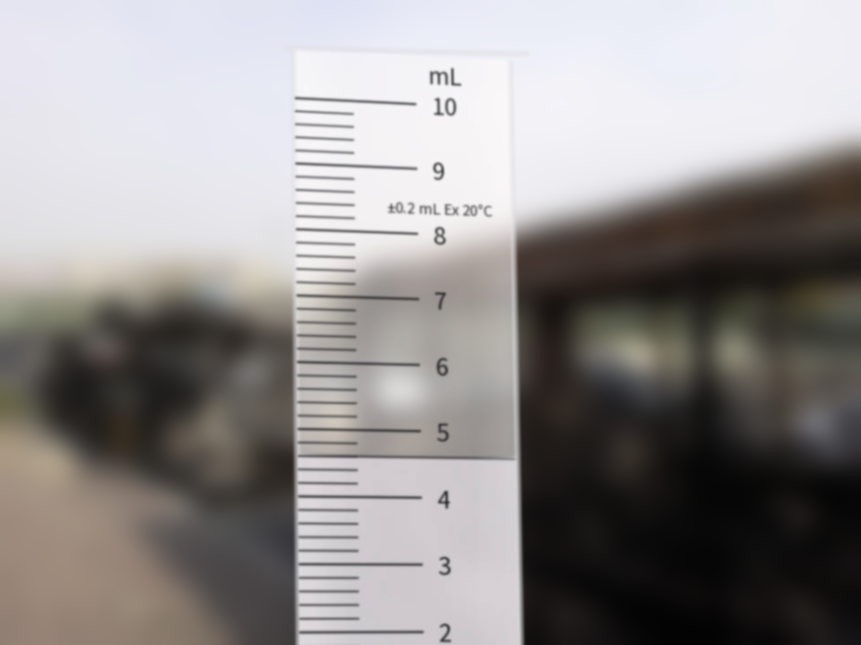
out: 4.6 mL
